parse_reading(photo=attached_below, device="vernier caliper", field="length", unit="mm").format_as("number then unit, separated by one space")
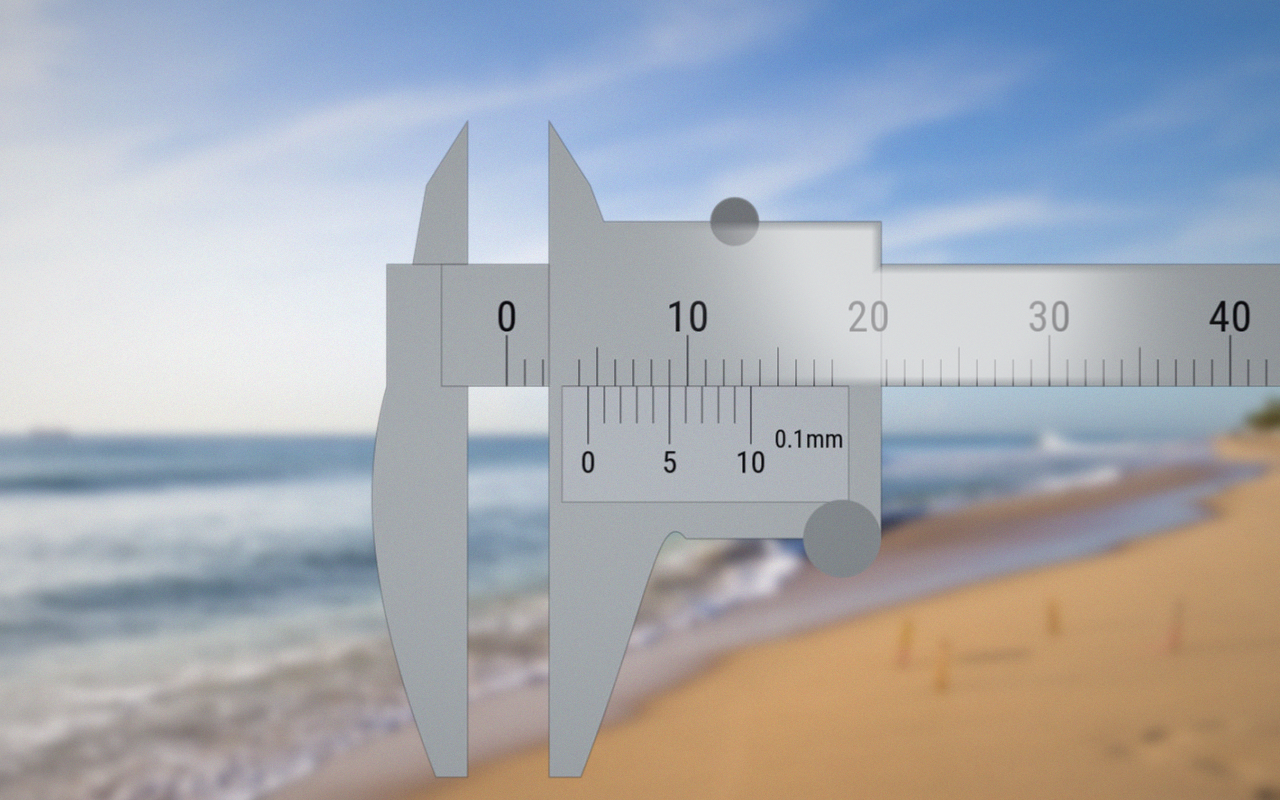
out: 4.5 mm
